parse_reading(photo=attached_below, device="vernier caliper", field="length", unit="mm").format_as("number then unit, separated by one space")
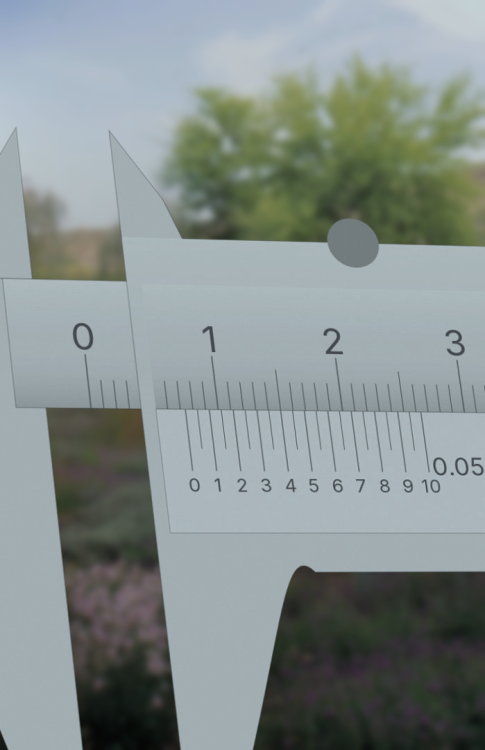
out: 7.4 mm
